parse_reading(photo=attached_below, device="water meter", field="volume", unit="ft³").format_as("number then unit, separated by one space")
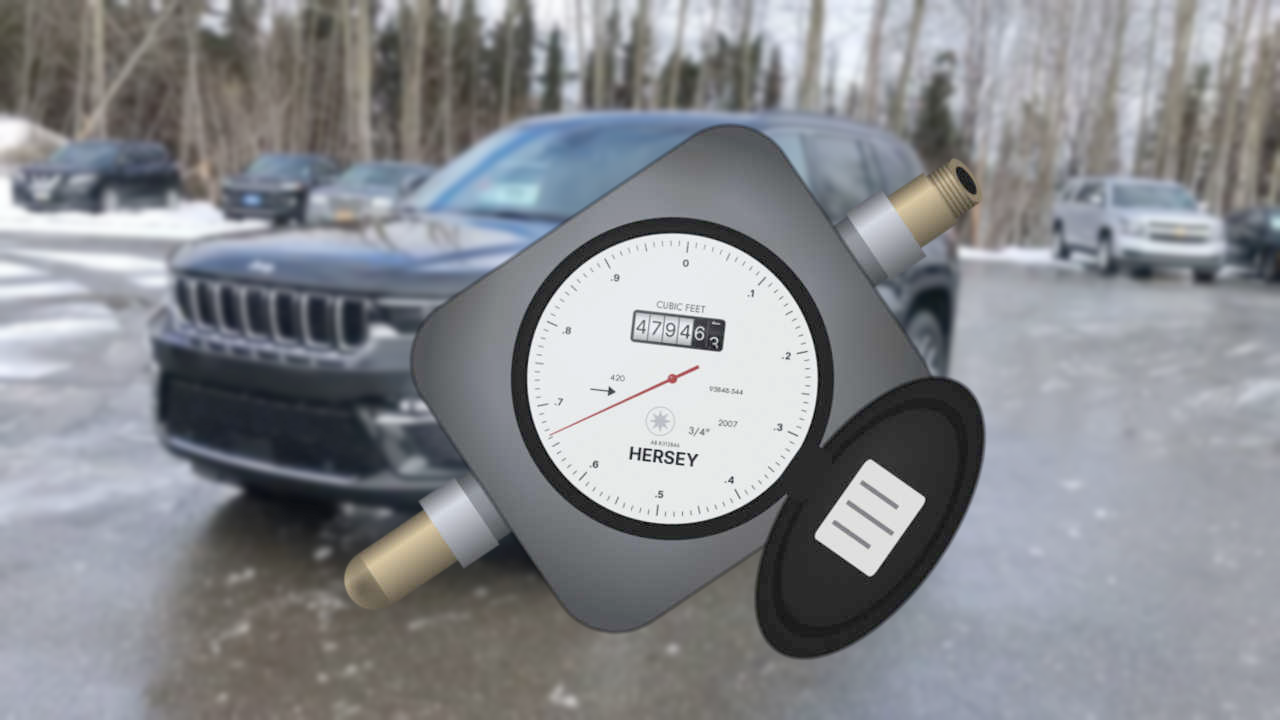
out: 479462.66 ft³
